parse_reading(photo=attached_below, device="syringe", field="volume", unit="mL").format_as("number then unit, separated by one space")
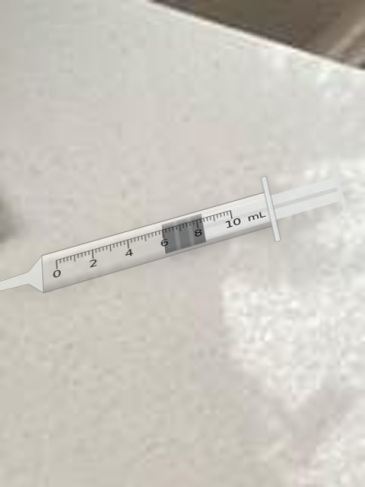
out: 6 mL
